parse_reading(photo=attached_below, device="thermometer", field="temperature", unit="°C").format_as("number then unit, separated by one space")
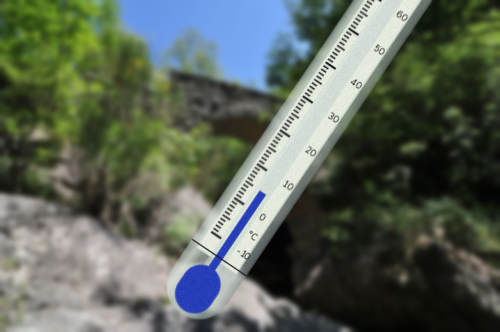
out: 5 °C
